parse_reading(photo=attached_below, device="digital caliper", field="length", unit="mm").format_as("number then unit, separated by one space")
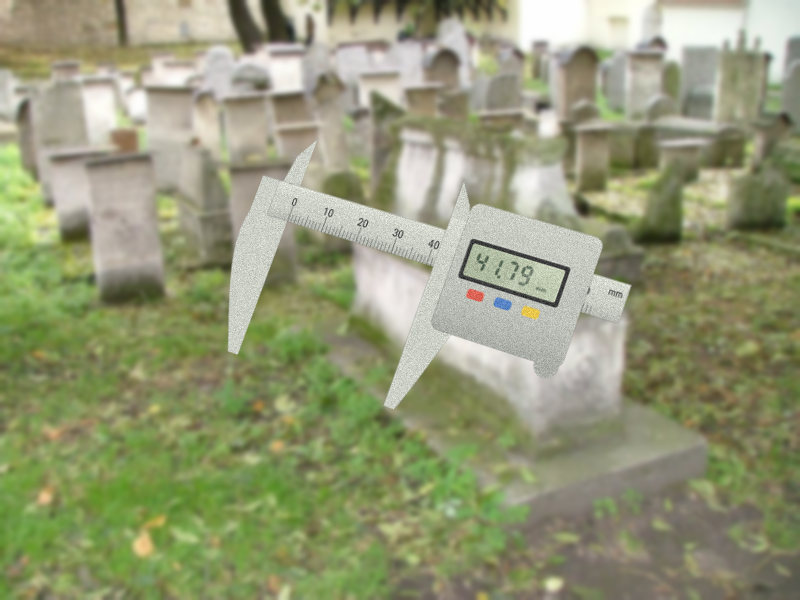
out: 41.79 mm
